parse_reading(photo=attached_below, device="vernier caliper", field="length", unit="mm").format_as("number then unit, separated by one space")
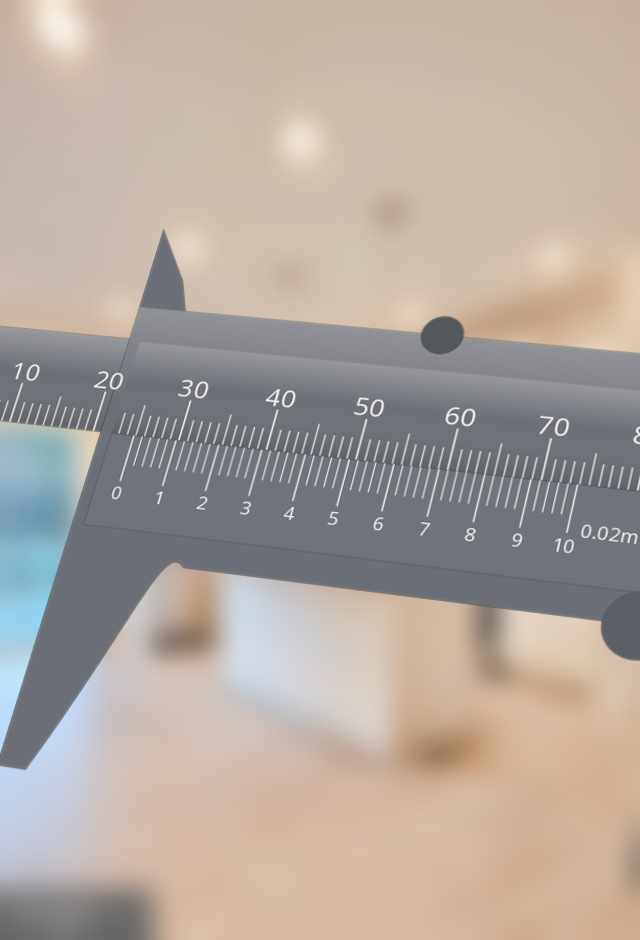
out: 24.8 mm
